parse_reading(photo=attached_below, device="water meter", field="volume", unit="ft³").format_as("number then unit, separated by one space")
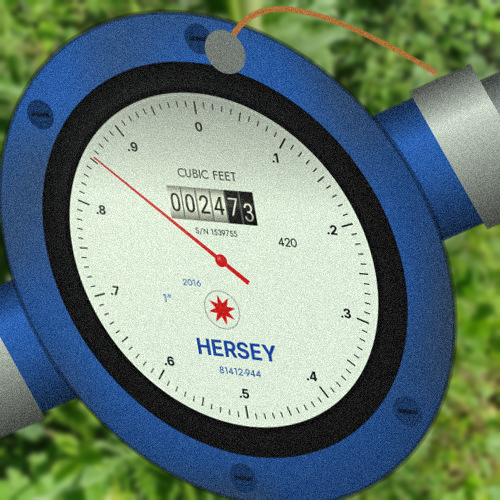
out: 2472.85 ft³
